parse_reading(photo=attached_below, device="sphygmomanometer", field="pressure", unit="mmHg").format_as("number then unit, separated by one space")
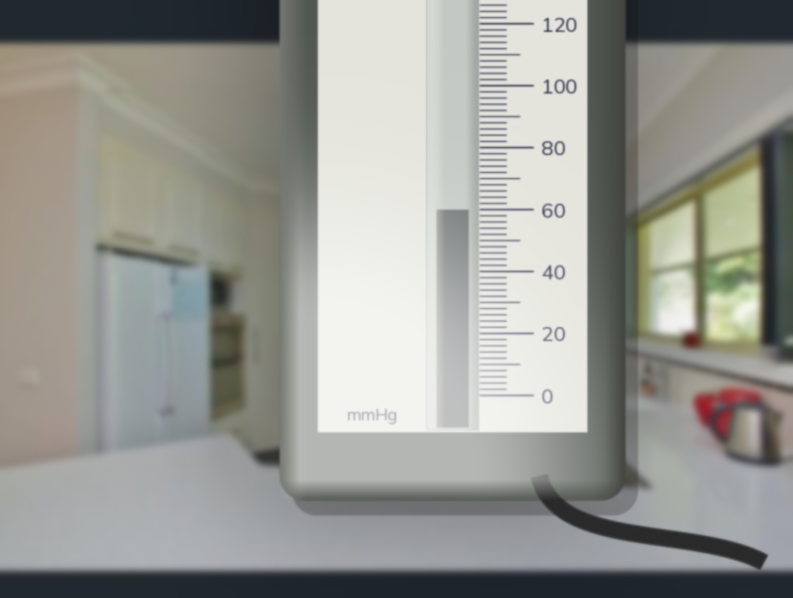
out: 60 mmHg
